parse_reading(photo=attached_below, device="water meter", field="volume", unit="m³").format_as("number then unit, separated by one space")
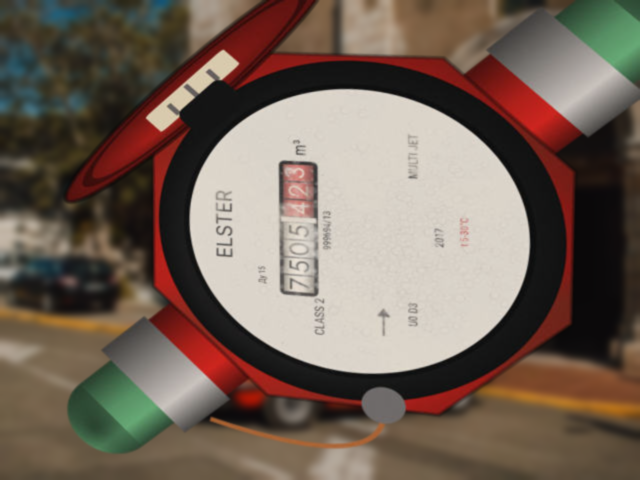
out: 7505.423 m³
